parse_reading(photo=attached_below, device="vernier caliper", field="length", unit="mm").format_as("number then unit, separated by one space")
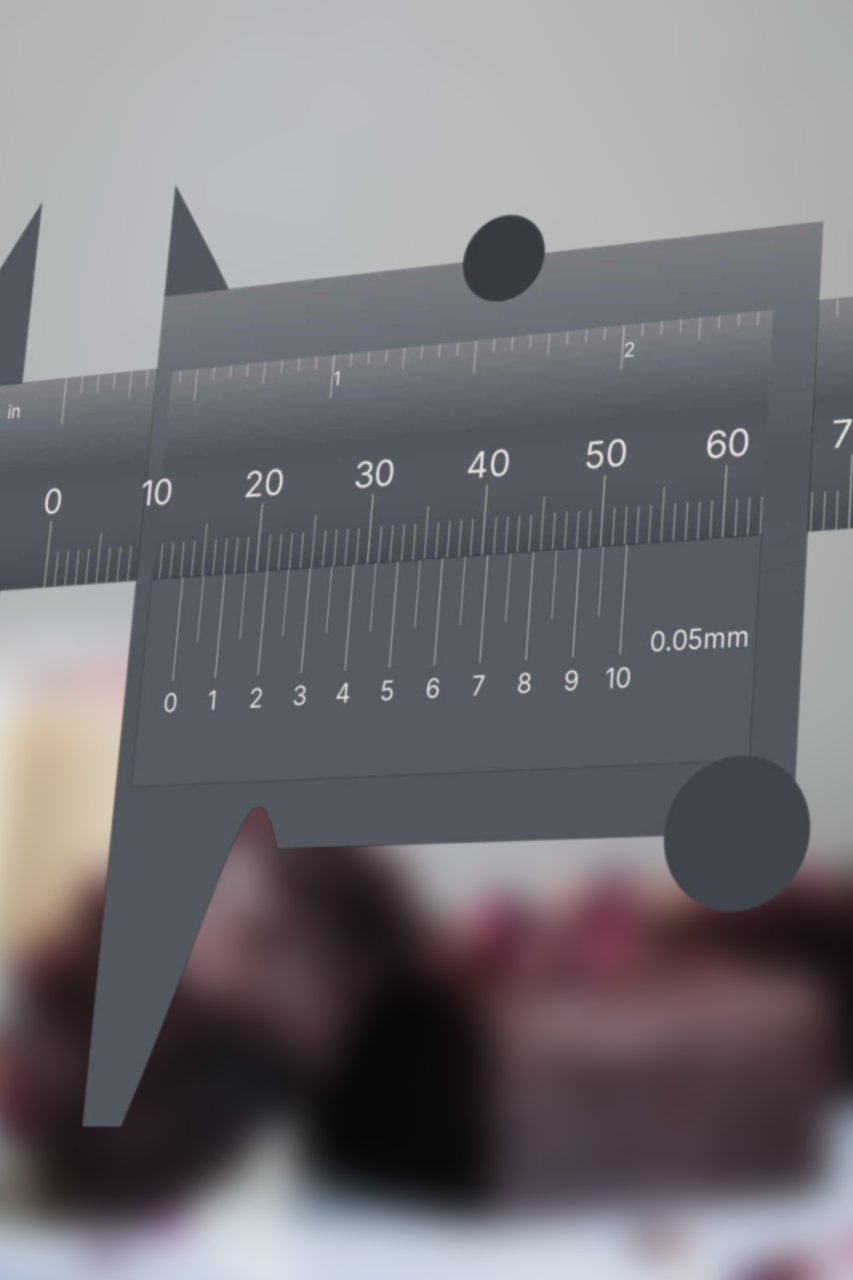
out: 13.2 mm
